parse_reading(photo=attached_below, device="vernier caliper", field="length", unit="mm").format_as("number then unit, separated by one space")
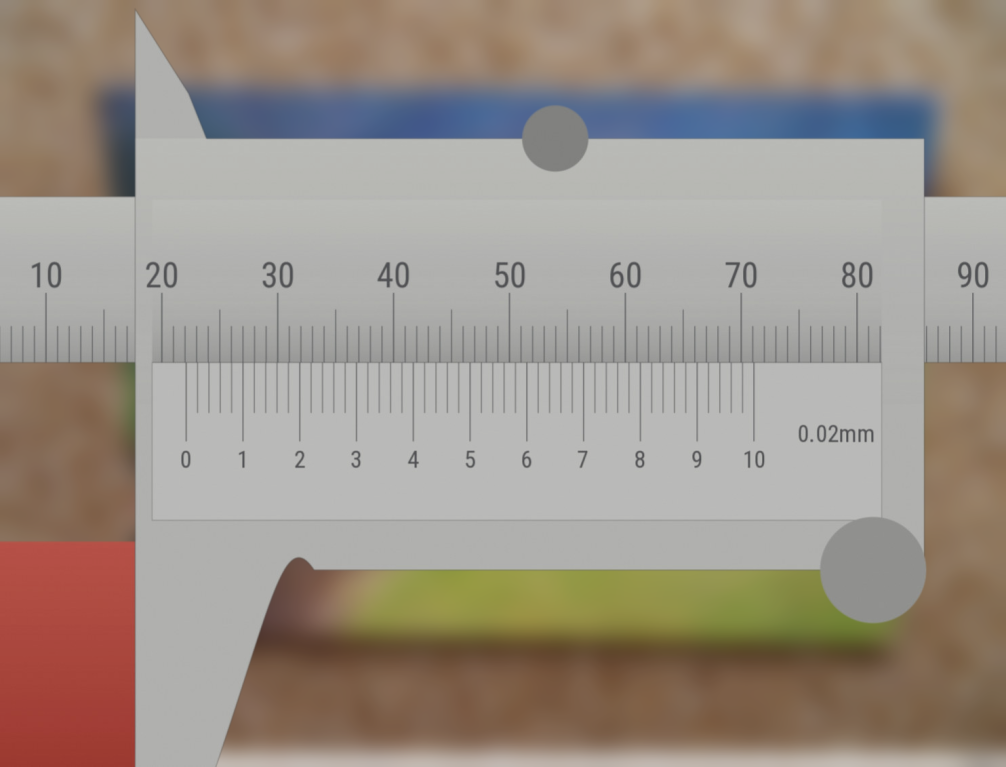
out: 22.1 mm
